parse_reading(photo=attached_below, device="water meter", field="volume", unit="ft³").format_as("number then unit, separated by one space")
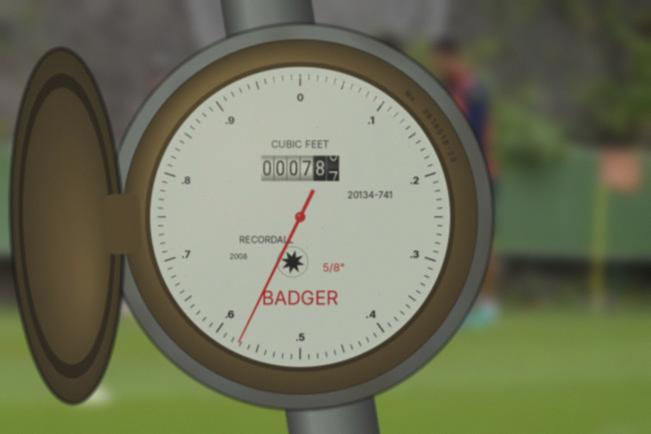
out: 786.57 ft³
